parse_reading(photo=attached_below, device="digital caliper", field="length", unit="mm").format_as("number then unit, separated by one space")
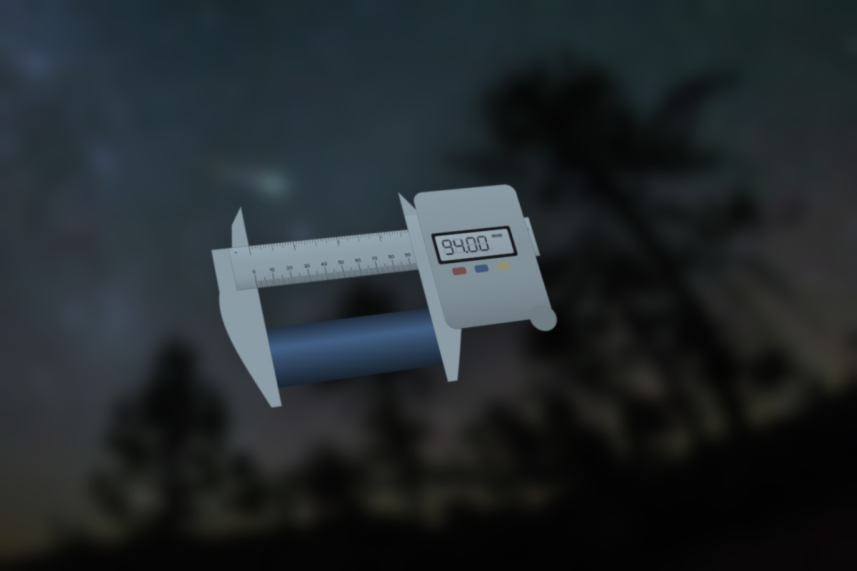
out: 94.00 mm
